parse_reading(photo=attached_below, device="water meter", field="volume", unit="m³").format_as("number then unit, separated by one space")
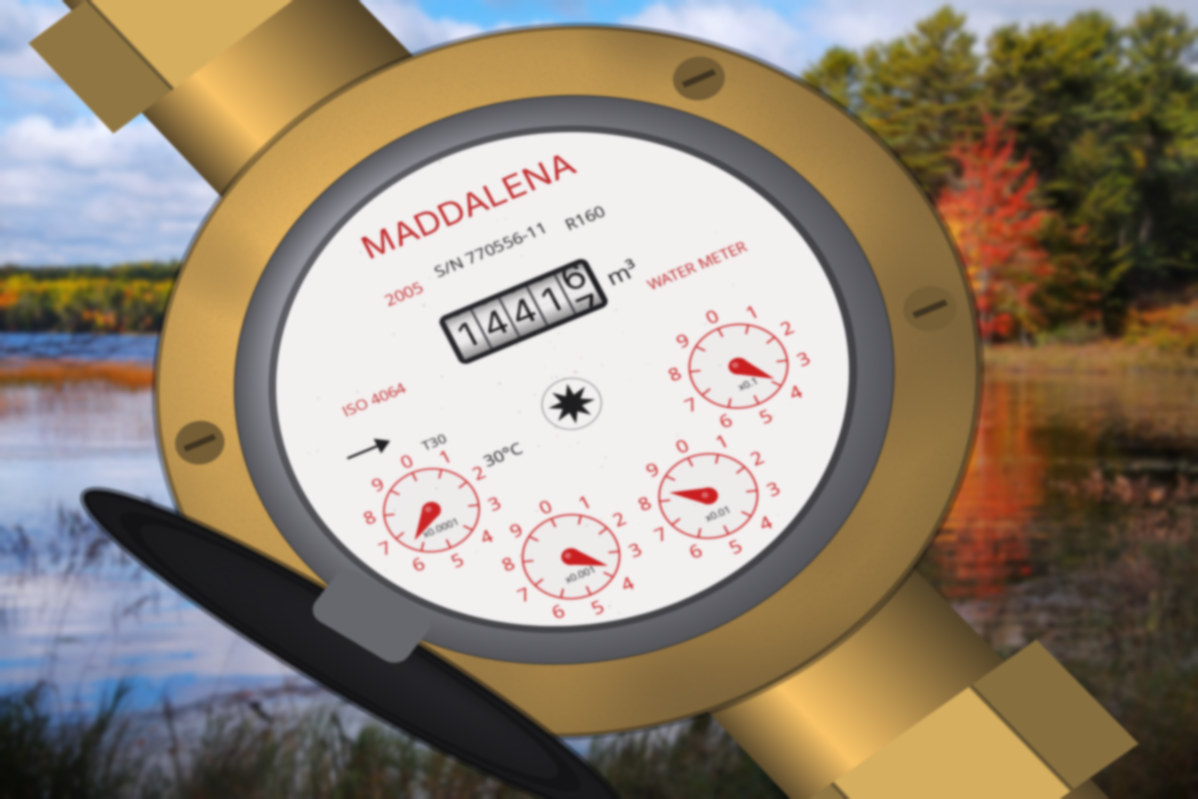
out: 14416.3836 m³
